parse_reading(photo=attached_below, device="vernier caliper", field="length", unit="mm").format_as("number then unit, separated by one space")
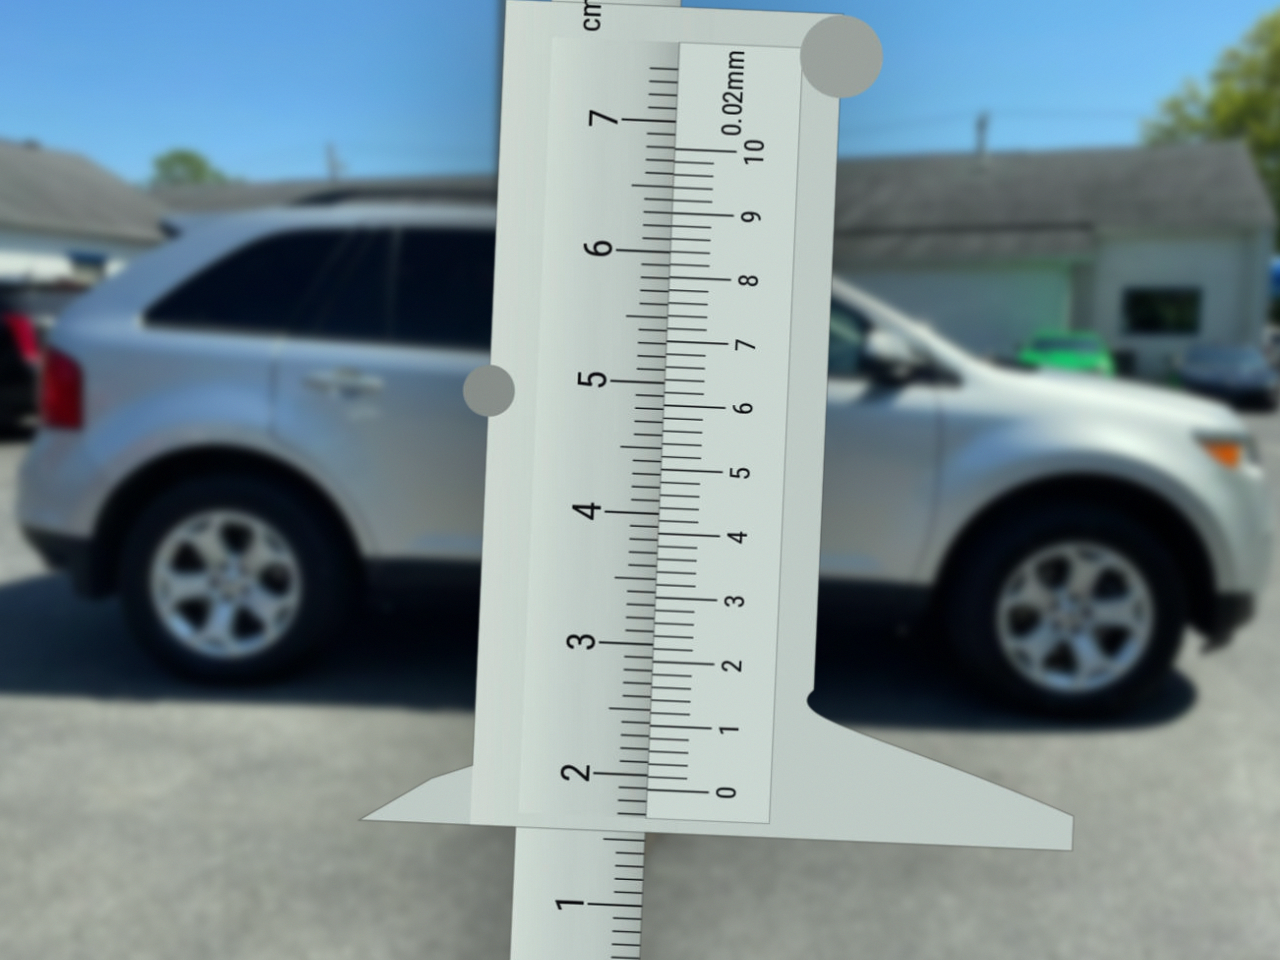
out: 18.9 mm
